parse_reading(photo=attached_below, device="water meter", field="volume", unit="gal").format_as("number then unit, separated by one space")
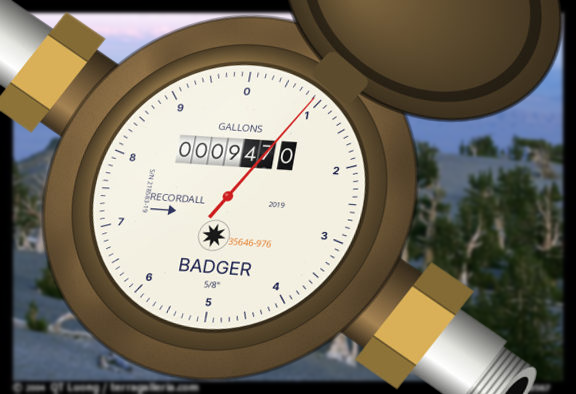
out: 9470.9 gal
